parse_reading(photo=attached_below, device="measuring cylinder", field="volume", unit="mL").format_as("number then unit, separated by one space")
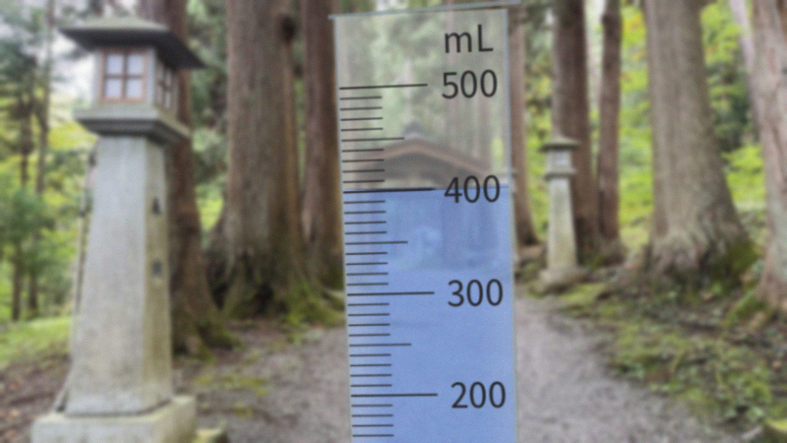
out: 400 mL
